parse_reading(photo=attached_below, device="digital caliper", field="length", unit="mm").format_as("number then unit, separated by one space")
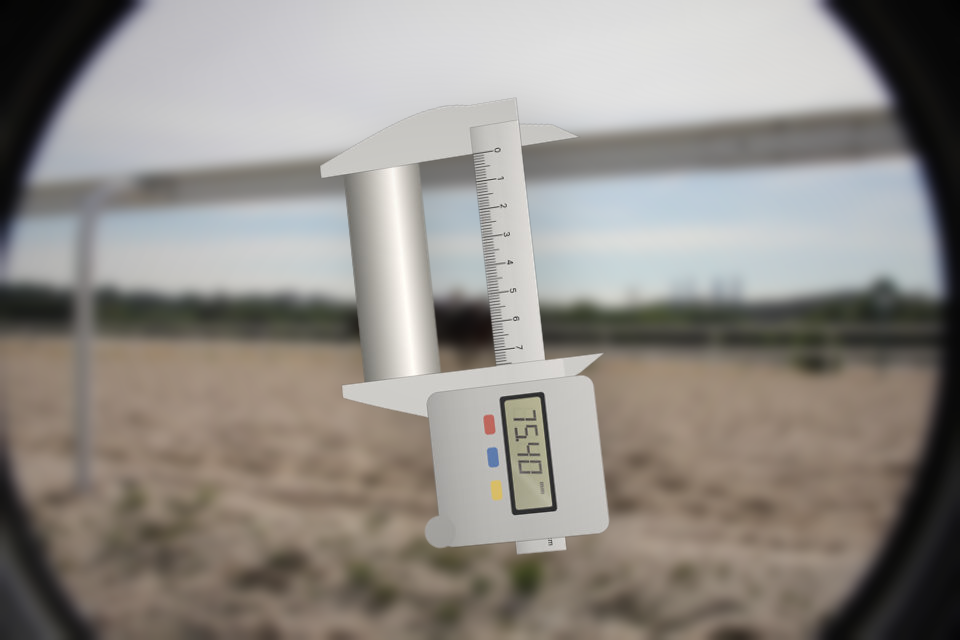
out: 75.40 mm
